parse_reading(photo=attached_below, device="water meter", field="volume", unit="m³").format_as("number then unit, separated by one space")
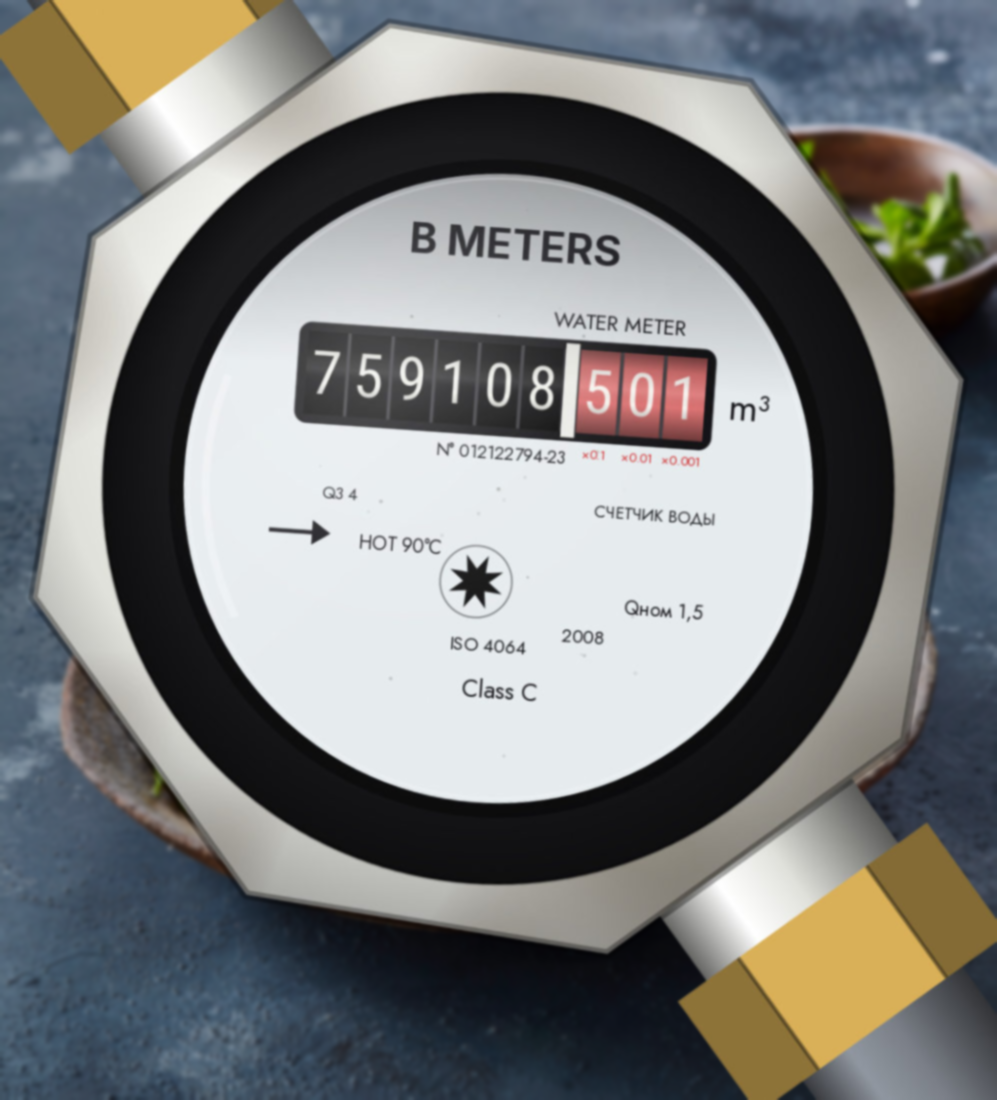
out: 759108.501 m³
